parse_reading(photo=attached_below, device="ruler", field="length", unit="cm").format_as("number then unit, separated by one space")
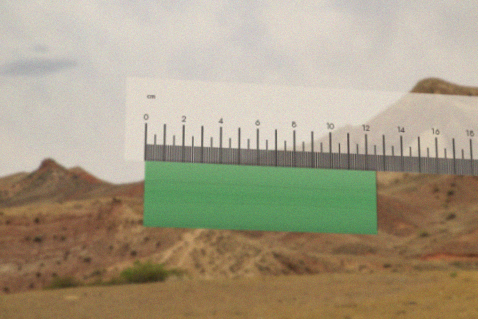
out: 12.5 cm
